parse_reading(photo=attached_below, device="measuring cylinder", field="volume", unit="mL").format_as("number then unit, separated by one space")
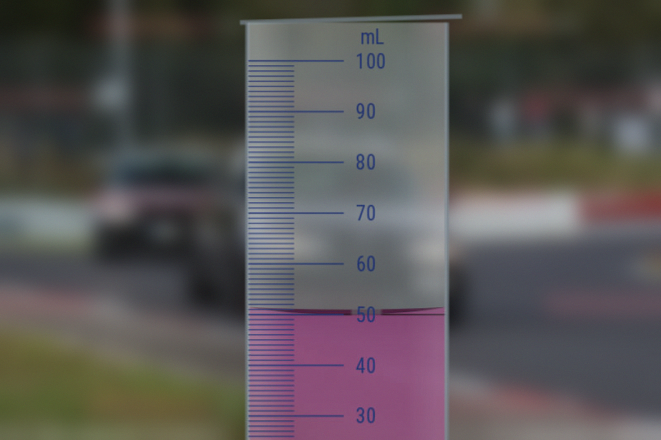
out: 50 mL
